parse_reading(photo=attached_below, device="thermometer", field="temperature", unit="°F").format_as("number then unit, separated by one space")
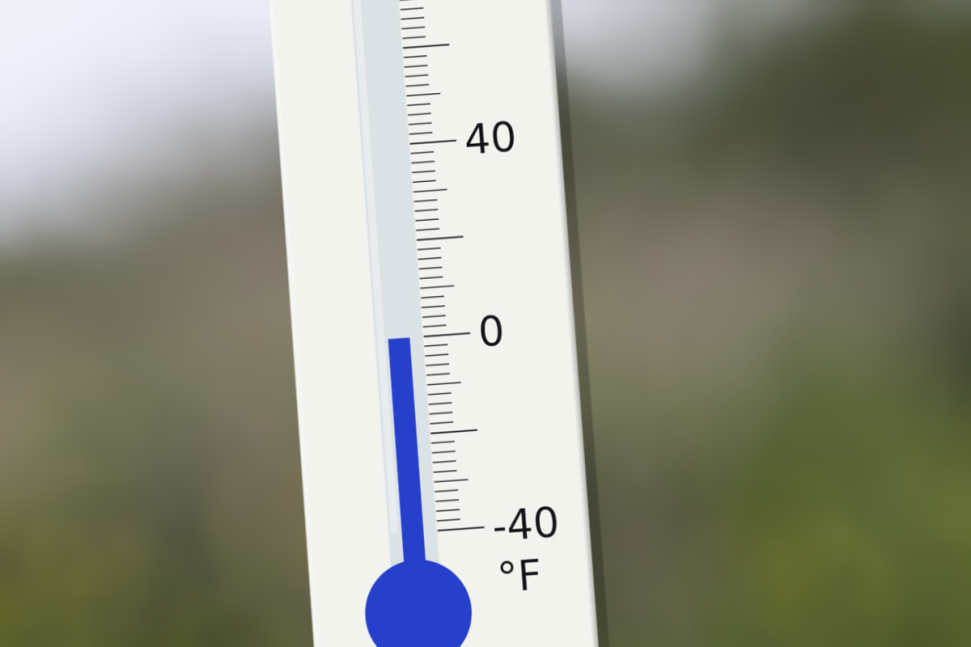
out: 0 °F
